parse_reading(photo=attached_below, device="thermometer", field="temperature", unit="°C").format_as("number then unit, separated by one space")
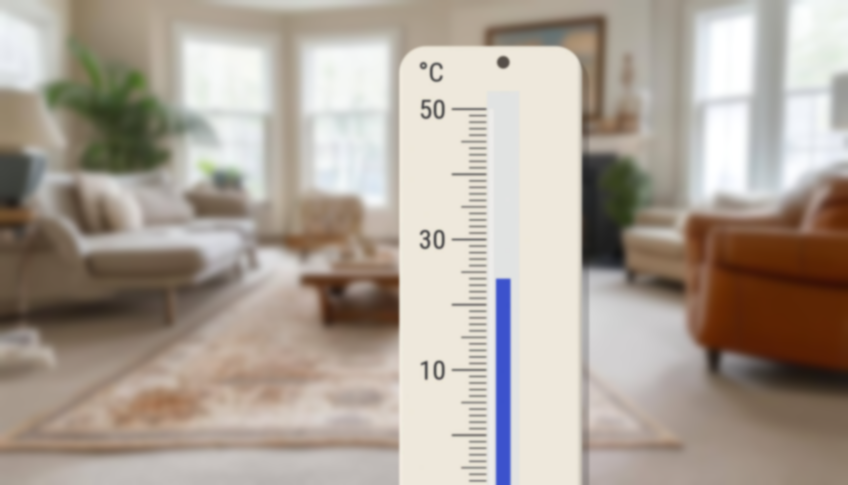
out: 24 °C
